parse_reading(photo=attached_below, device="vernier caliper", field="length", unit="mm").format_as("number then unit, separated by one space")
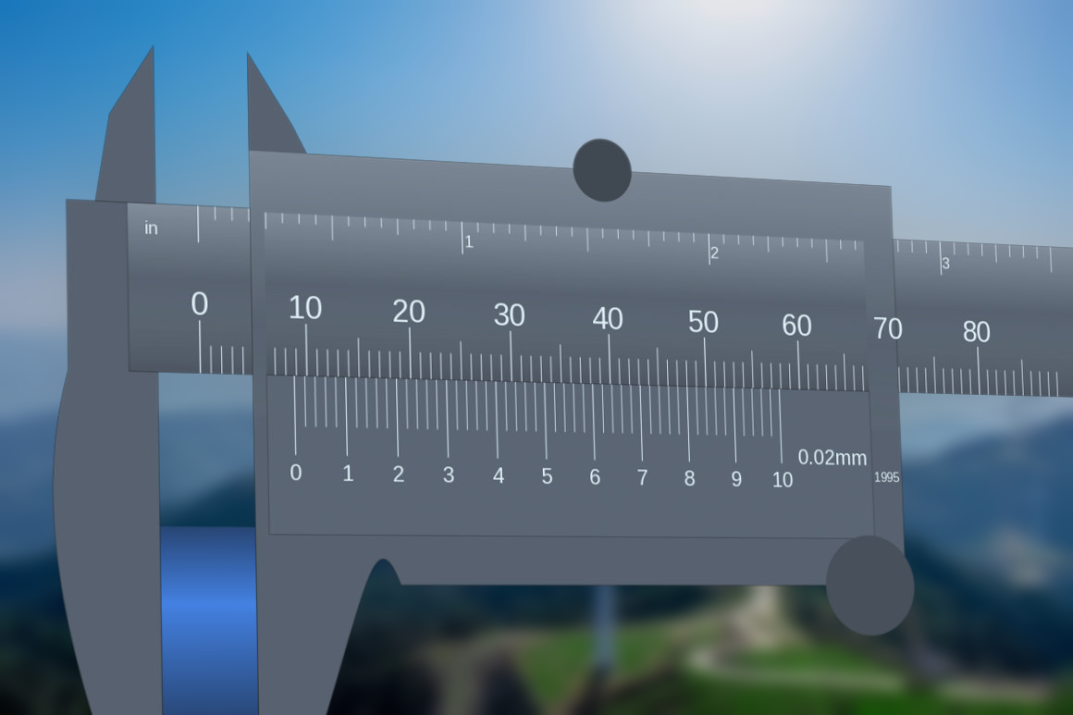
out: 8.8 mm
